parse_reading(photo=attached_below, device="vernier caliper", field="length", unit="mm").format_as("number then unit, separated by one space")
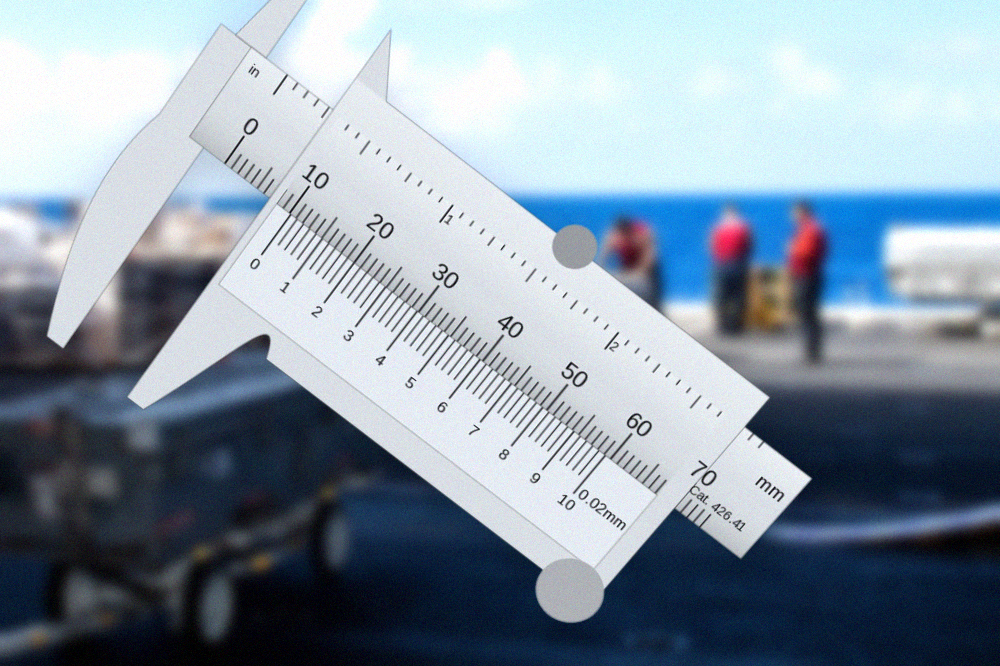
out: 10.2 mm
